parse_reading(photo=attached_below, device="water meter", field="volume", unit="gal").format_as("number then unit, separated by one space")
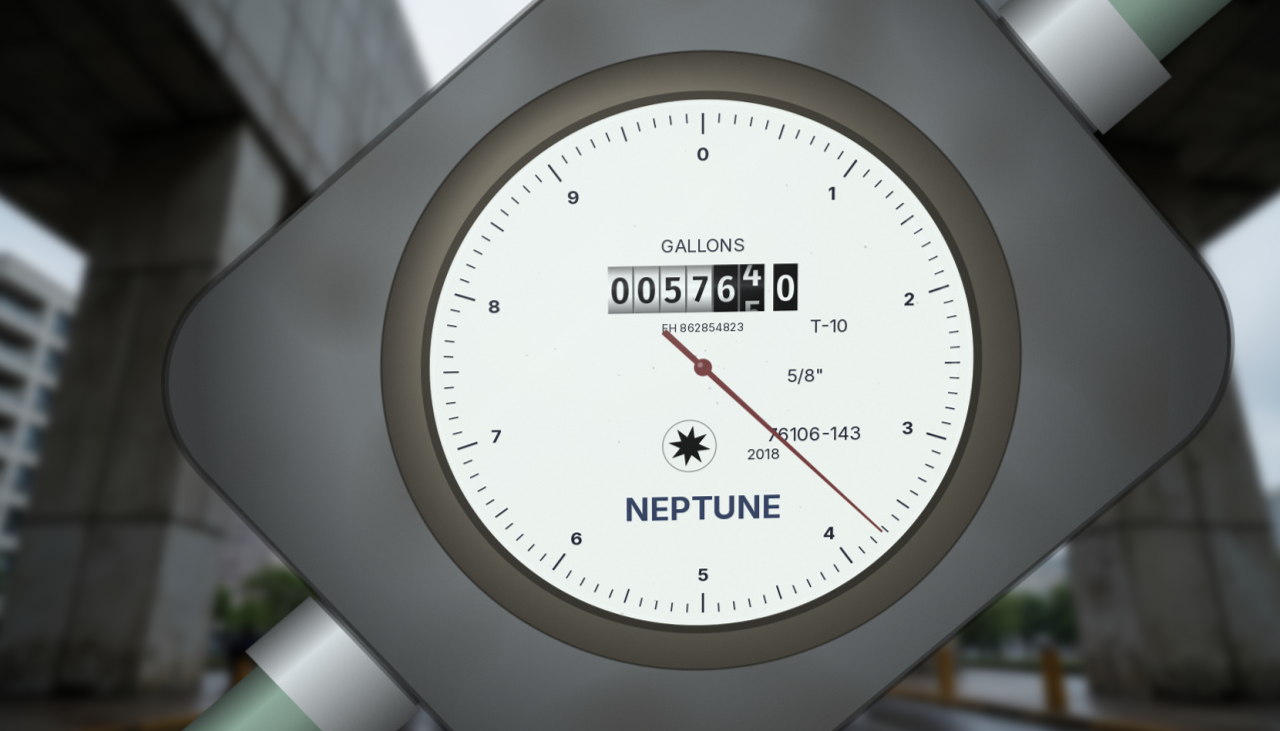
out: 57643.7 gal
